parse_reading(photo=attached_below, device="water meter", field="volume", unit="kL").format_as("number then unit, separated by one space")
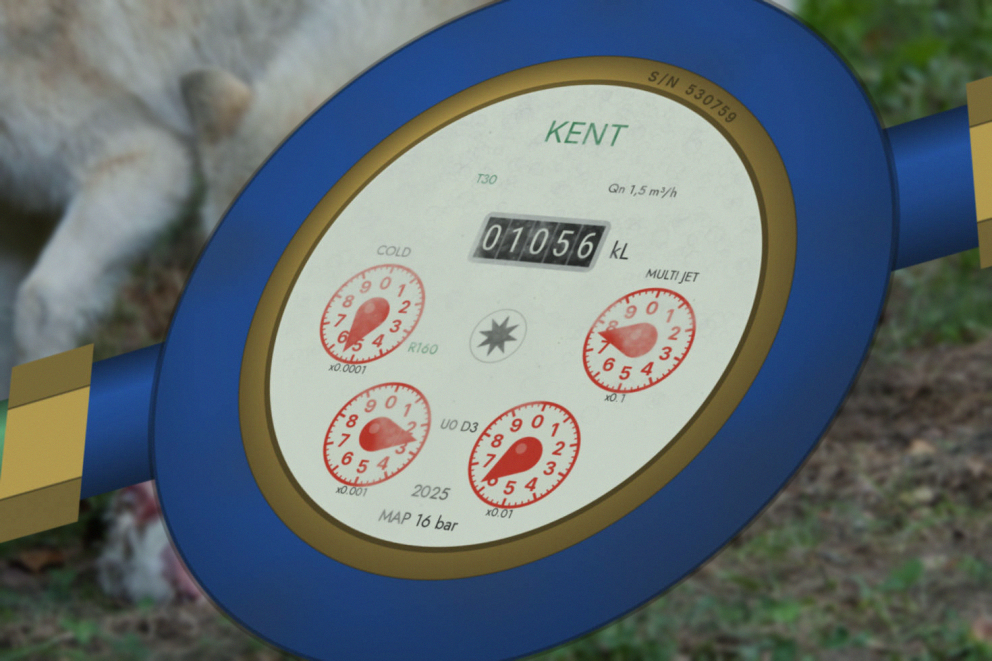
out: 1056.7625 kL
